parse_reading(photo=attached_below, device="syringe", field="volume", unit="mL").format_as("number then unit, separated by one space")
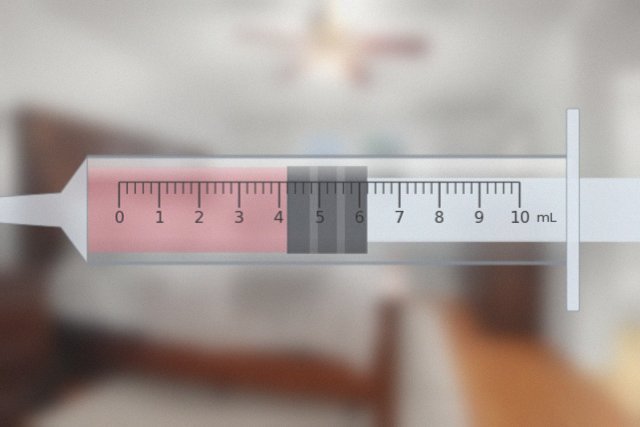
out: 4.2 mL
